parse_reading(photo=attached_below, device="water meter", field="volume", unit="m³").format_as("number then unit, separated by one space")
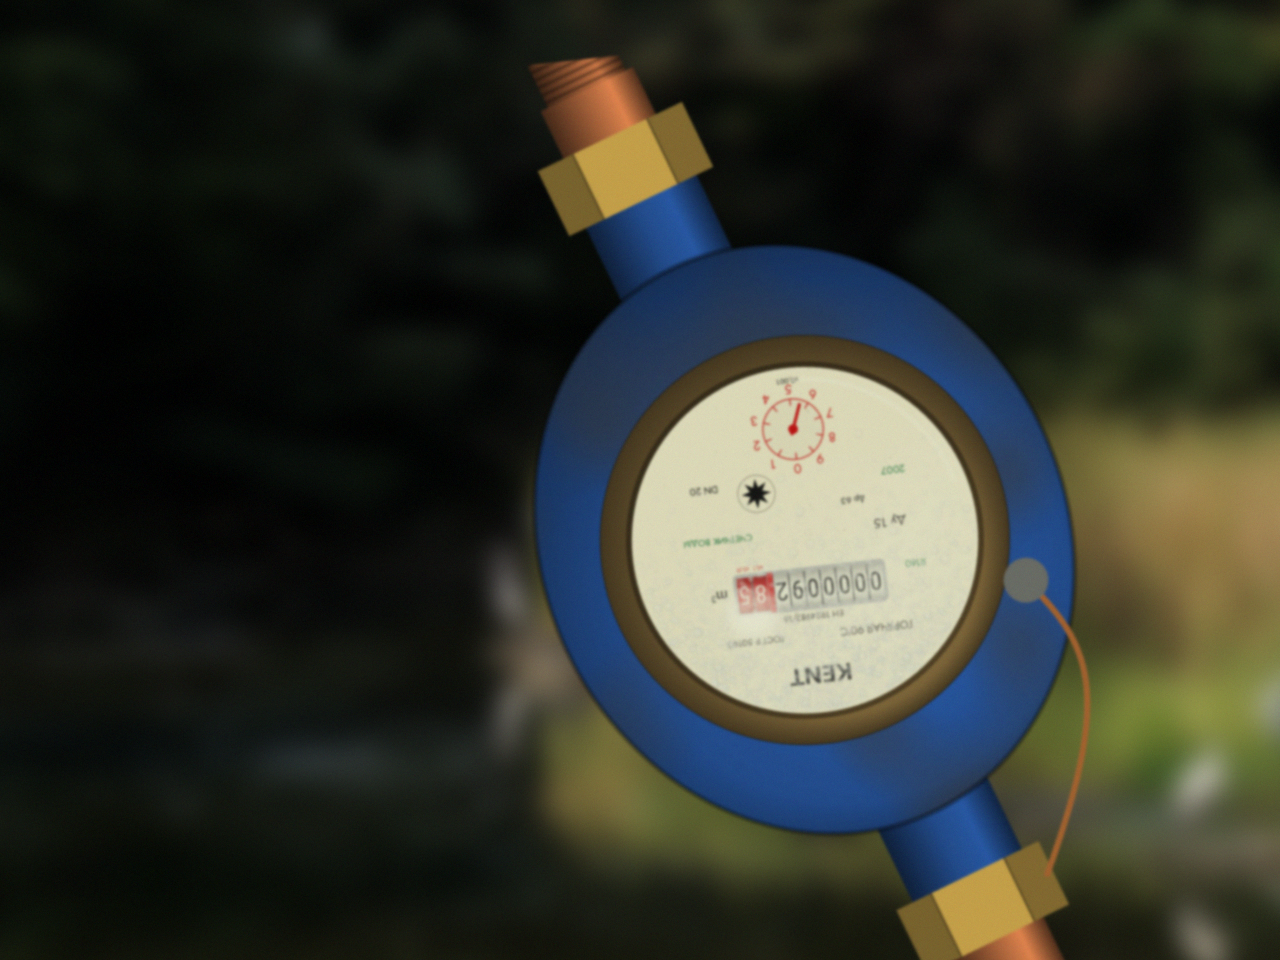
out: 92.855 m³
